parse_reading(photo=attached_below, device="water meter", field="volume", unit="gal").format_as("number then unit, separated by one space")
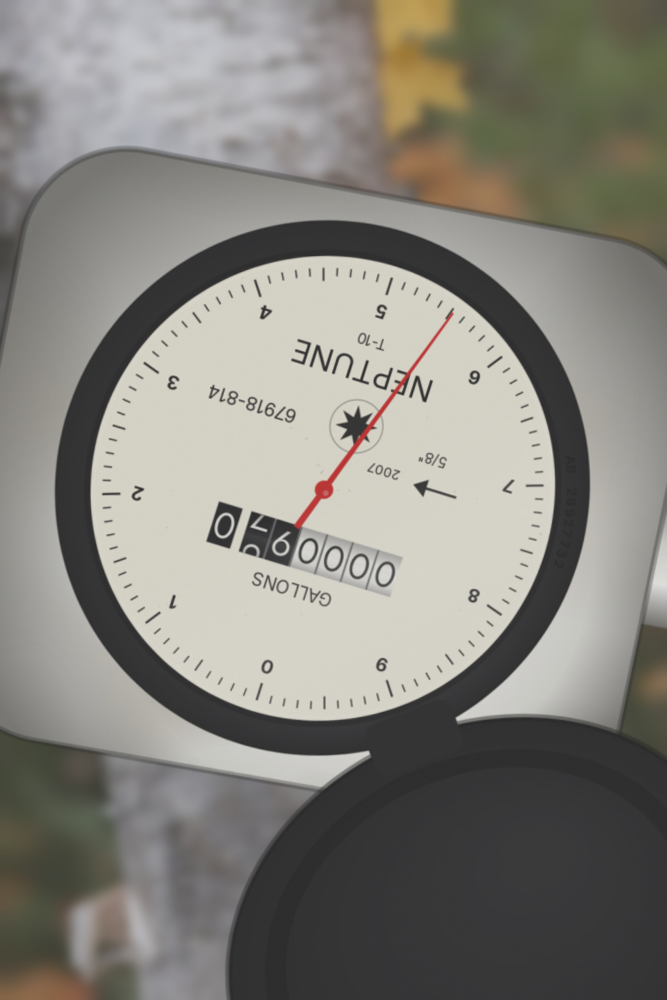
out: 965.5 gal
